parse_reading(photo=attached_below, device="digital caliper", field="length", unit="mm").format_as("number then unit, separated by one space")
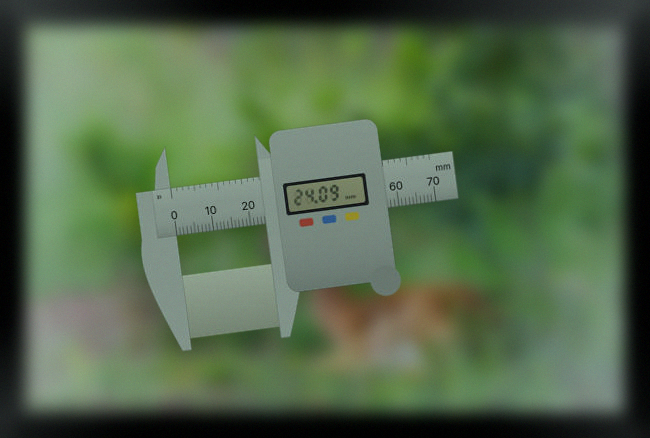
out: 24.09 mm
